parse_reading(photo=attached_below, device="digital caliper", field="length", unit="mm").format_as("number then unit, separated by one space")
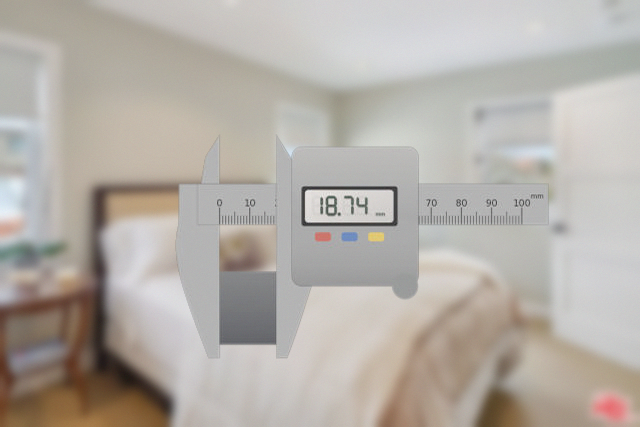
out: 18.74 mm
